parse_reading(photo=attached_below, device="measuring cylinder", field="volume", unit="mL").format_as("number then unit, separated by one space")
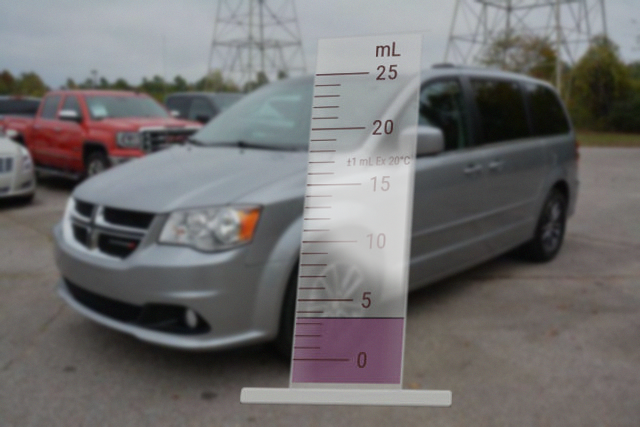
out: 3.5 mL
